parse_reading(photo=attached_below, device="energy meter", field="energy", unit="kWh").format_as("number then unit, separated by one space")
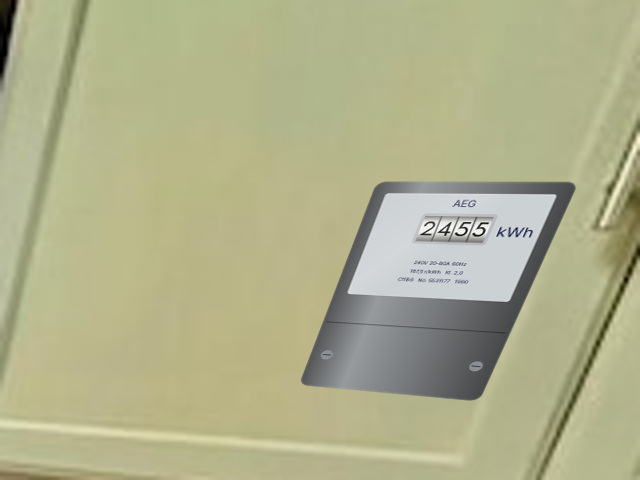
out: 2455 kWh
